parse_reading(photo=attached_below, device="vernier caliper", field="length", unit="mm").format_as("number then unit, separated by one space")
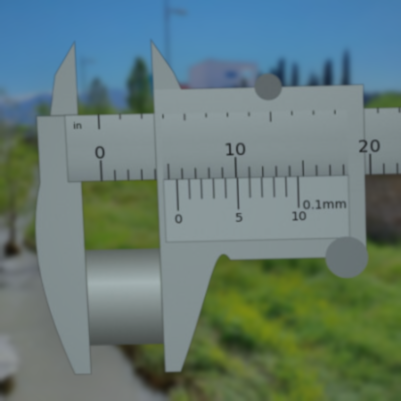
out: 5.6 mm
